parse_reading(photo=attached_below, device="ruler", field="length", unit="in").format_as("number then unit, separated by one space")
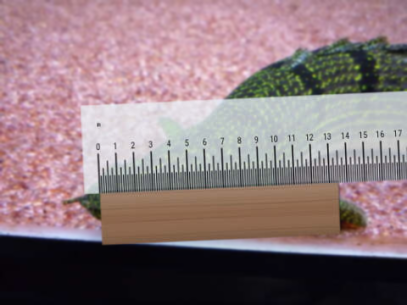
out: 13.5 in
